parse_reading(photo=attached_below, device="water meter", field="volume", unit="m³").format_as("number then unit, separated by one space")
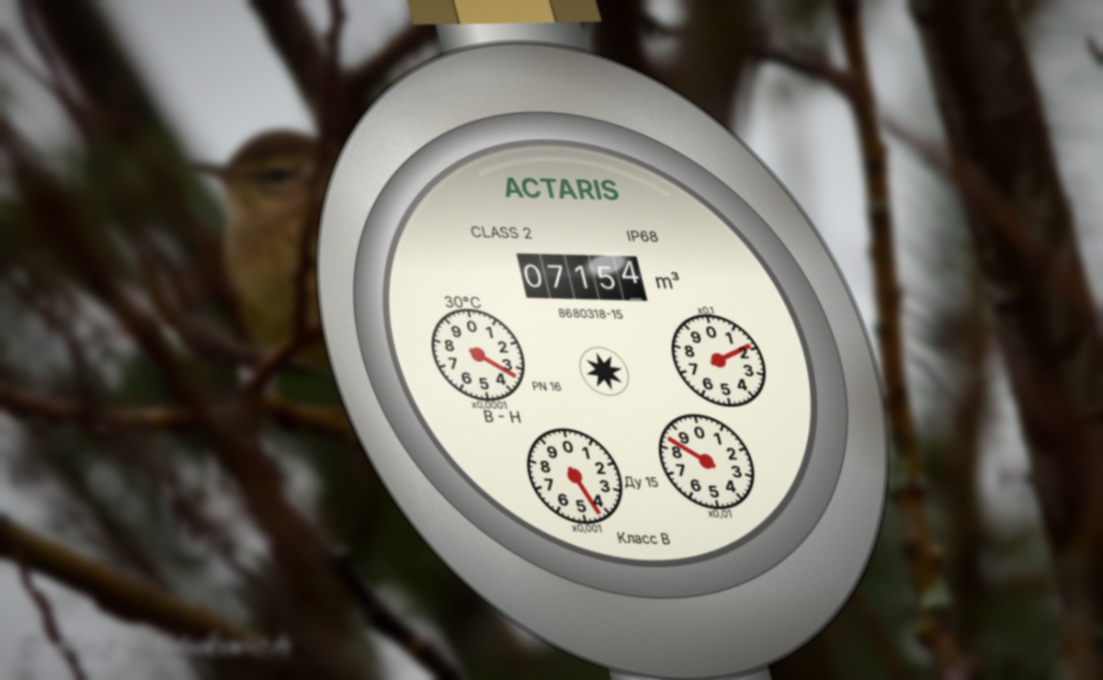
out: 7154.1843 m³
